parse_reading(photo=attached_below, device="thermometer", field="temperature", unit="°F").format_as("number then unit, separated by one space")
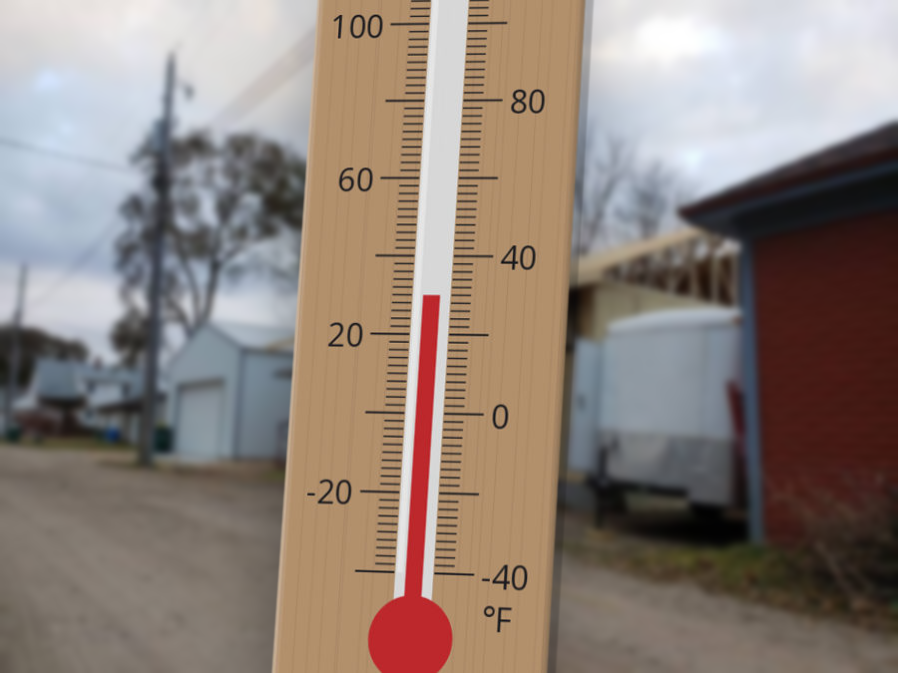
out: 30 °F
